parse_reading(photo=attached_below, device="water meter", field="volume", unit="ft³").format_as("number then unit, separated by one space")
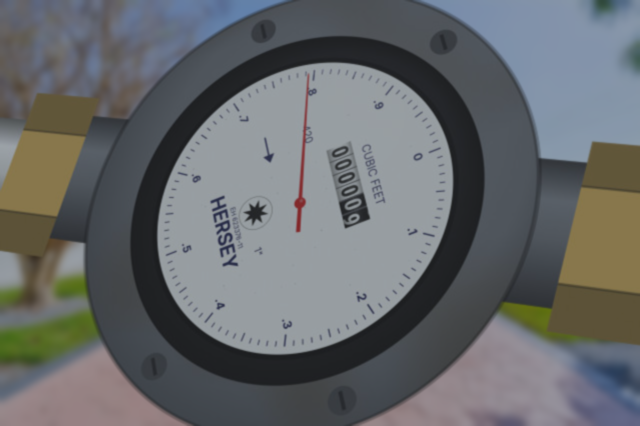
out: 8.79 ft³
